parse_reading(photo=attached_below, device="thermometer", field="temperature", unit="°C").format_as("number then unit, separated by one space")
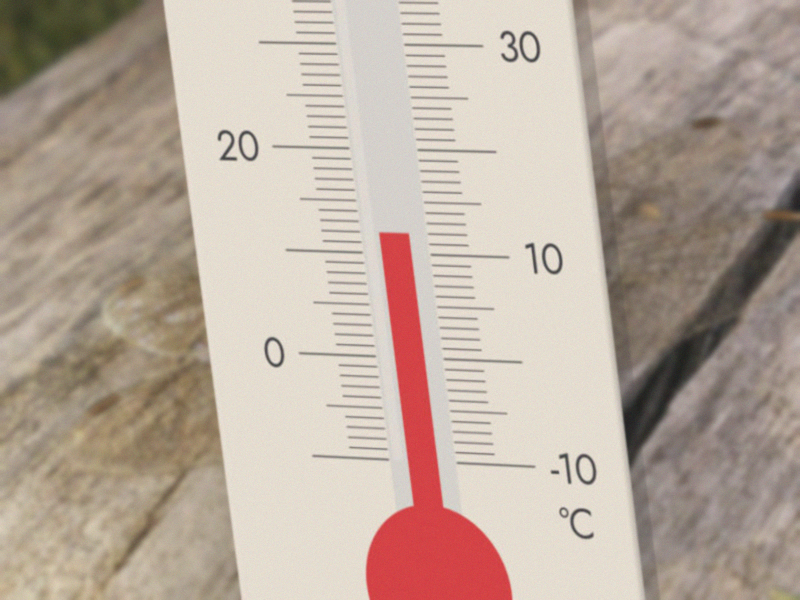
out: 12 °C
